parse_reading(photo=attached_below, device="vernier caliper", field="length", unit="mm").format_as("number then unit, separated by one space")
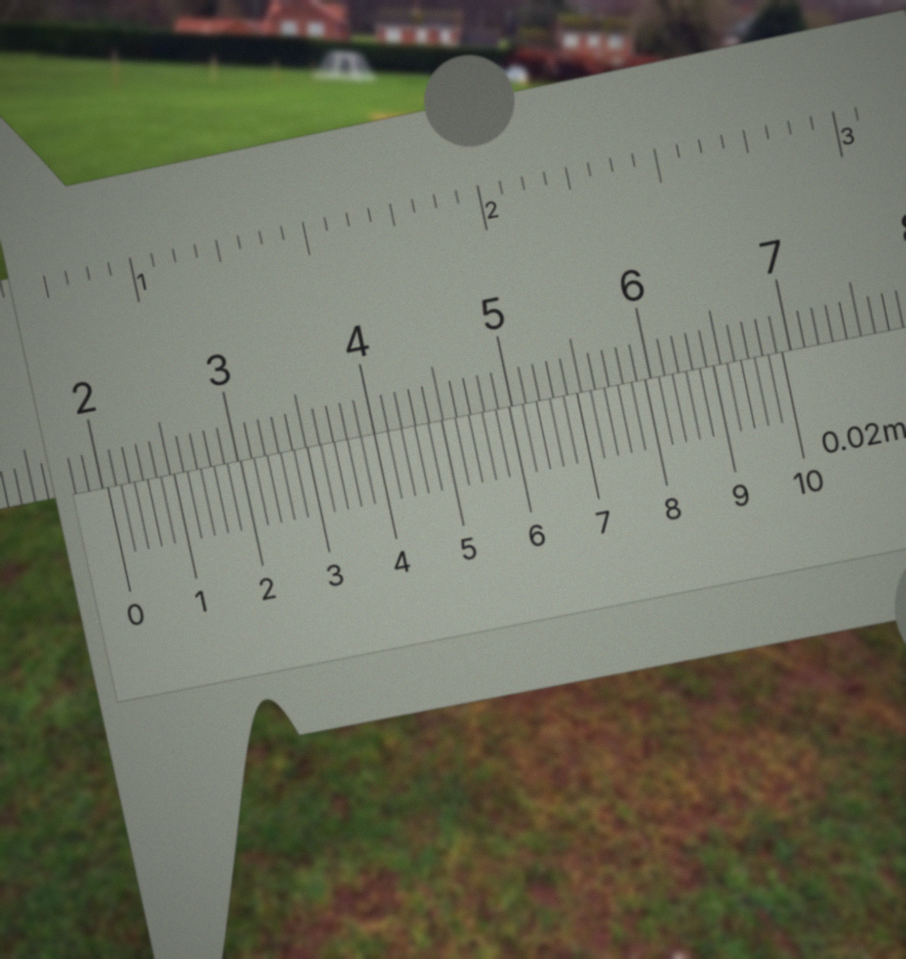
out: 20.4 mm
